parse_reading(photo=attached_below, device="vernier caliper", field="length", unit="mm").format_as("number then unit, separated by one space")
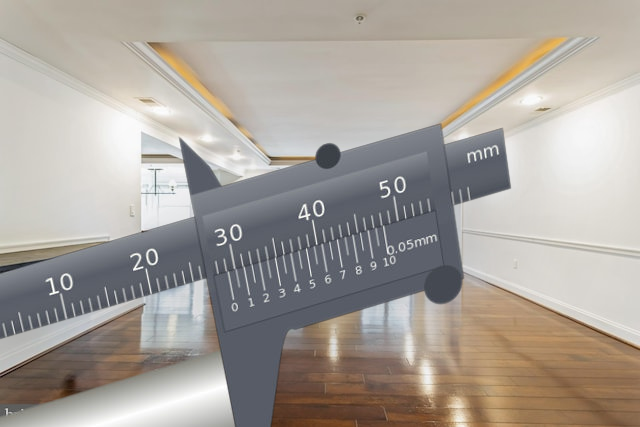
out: 29.2 mm
